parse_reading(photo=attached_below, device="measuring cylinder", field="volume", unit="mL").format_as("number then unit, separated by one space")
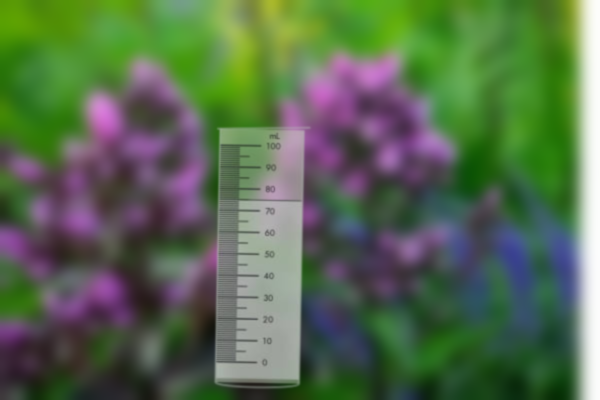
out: 75 mL
